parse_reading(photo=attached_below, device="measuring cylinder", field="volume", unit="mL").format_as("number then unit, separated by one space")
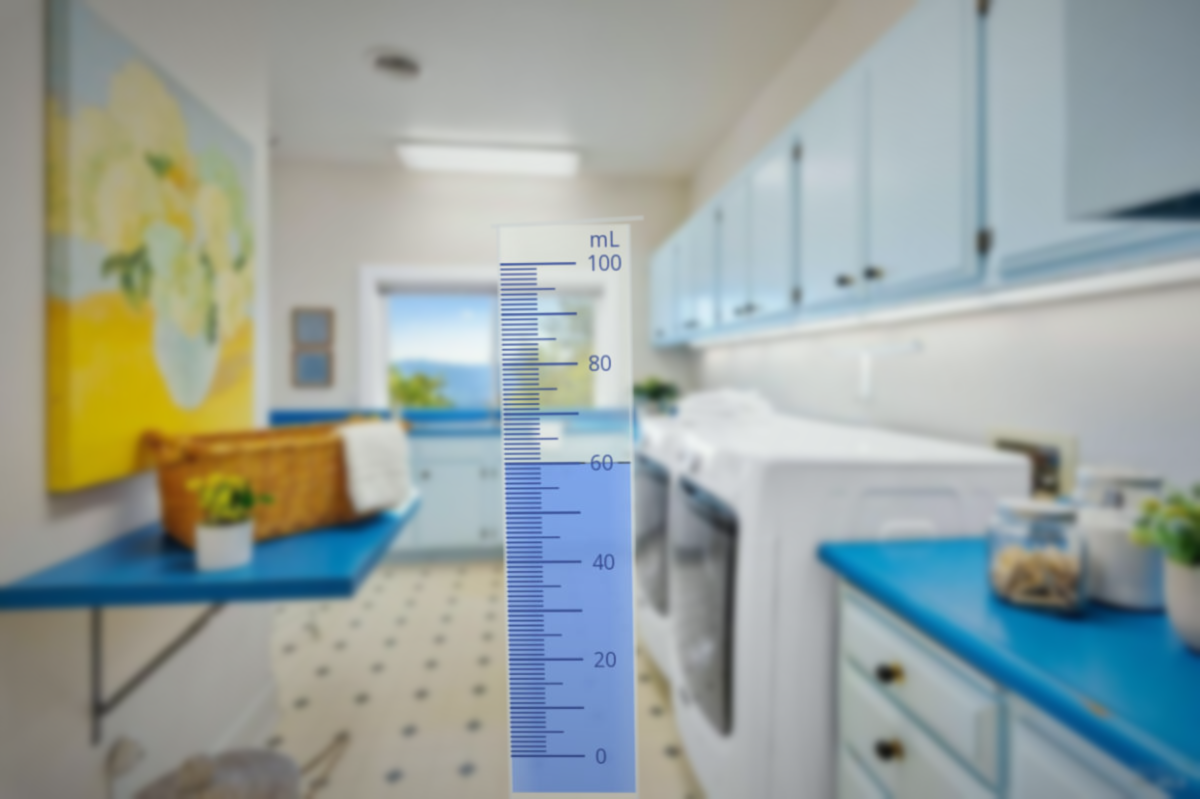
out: 60 mL
